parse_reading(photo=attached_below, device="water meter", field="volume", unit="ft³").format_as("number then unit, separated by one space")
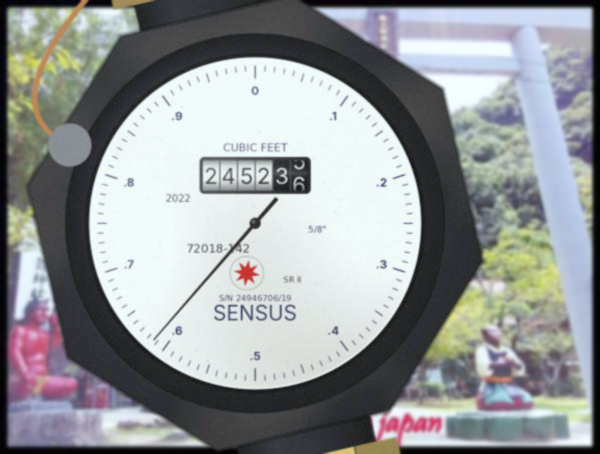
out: 245235.61 ft³
